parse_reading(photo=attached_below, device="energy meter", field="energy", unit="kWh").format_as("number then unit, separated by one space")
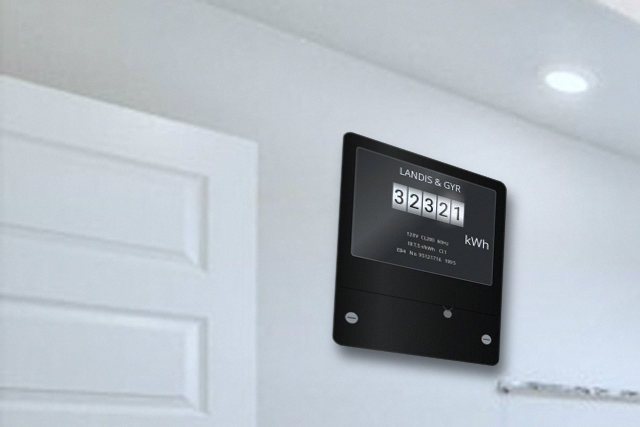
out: 32321 kWh
